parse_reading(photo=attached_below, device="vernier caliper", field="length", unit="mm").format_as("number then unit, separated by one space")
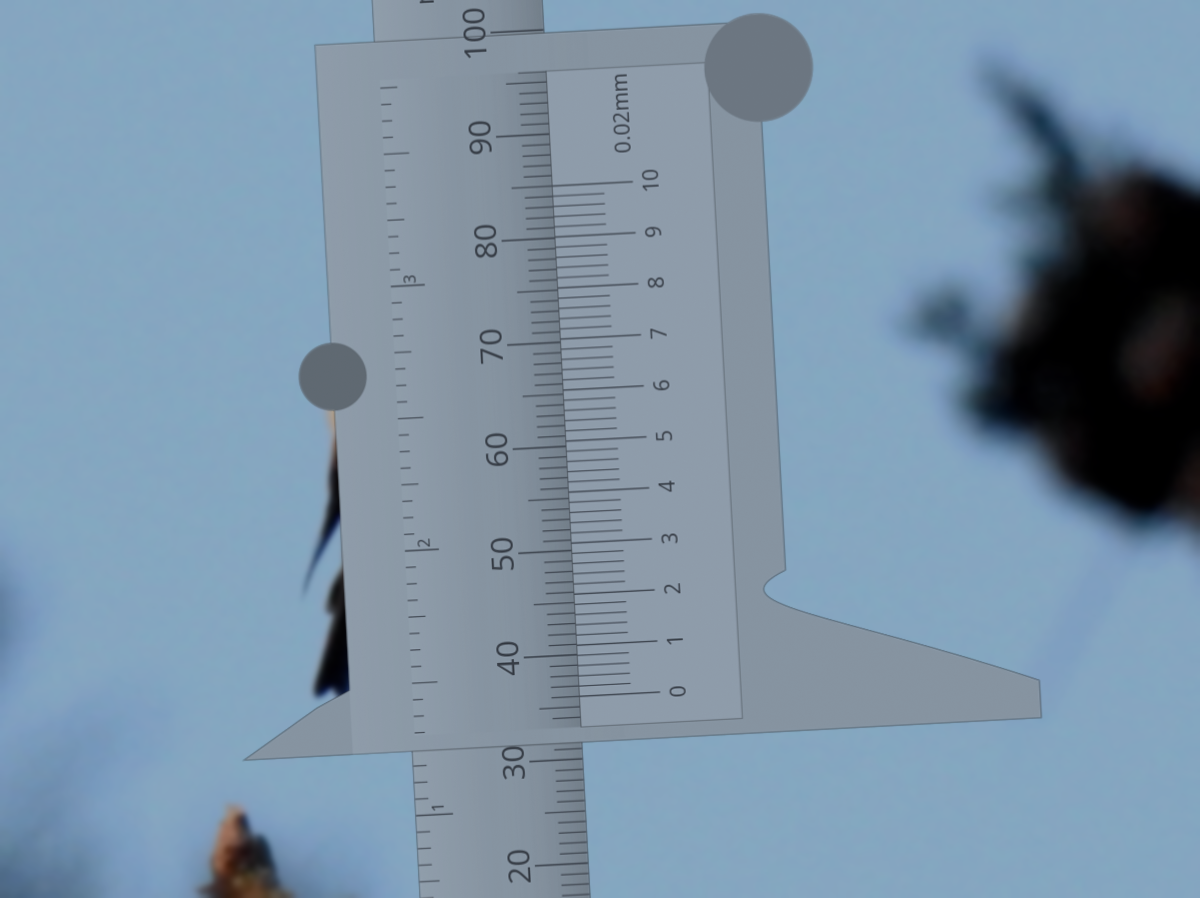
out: 36.0 mm
